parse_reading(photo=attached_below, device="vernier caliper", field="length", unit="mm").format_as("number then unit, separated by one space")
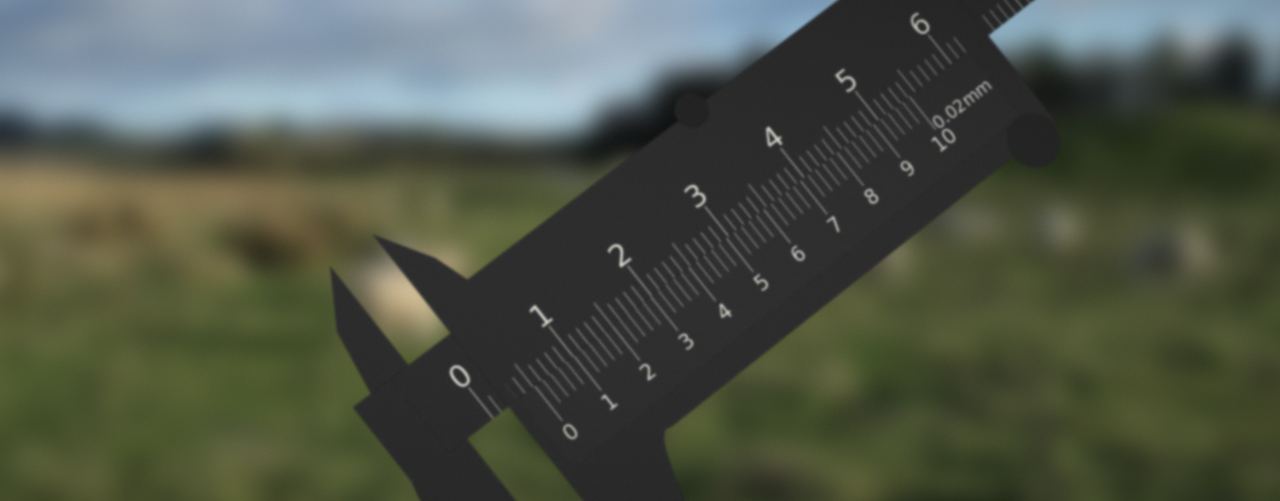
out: 5.2 mm
